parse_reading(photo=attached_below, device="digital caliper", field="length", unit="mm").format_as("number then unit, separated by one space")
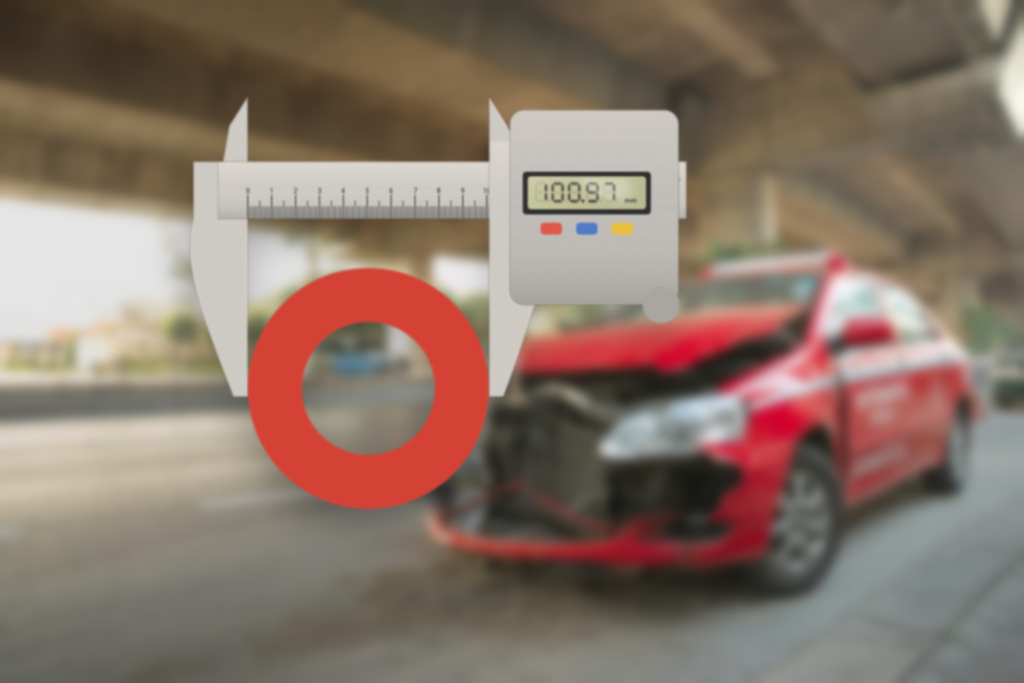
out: 100.97 mm
